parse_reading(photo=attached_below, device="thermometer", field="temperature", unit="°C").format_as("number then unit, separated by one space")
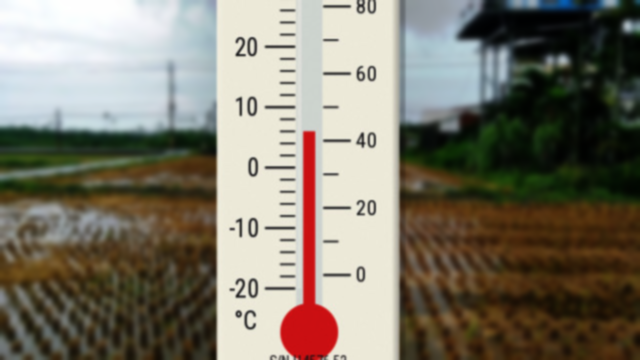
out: 6 °C
